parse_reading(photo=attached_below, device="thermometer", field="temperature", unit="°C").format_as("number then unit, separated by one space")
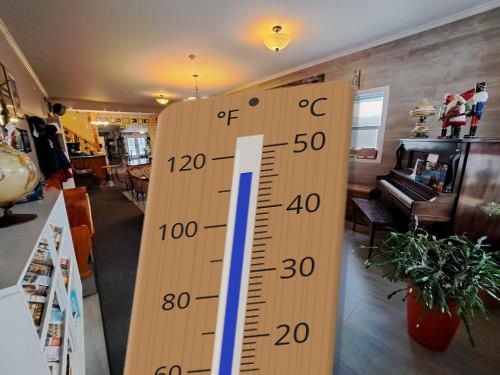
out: 46 °C
